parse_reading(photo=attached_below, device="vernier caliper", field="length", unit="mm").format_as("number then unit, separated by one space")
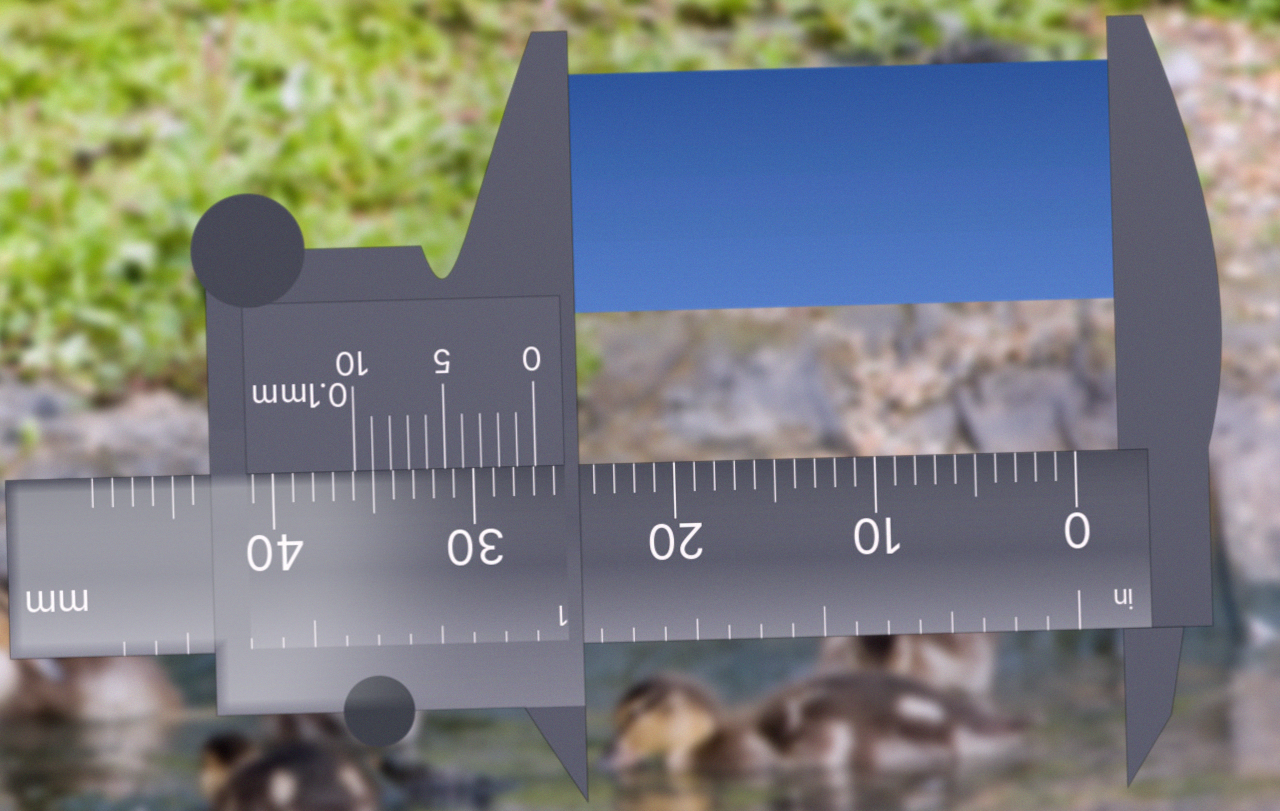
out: 26.9 mm
